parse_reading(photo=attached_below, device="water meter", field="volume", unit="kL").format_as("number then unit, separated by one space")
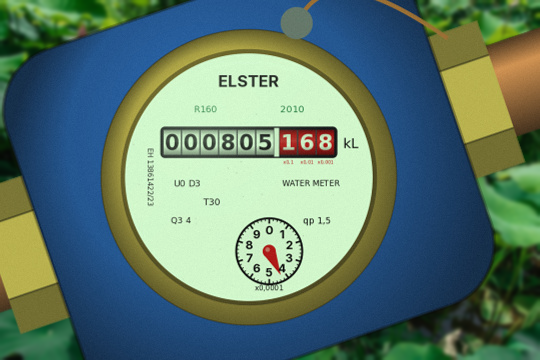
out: 805.1684 kL
